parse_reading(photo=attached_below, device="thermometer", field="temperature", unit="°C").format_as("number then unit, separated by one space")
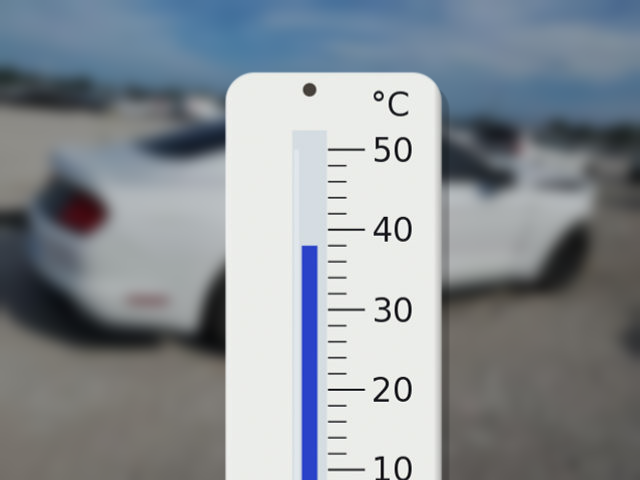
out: 38 °C
